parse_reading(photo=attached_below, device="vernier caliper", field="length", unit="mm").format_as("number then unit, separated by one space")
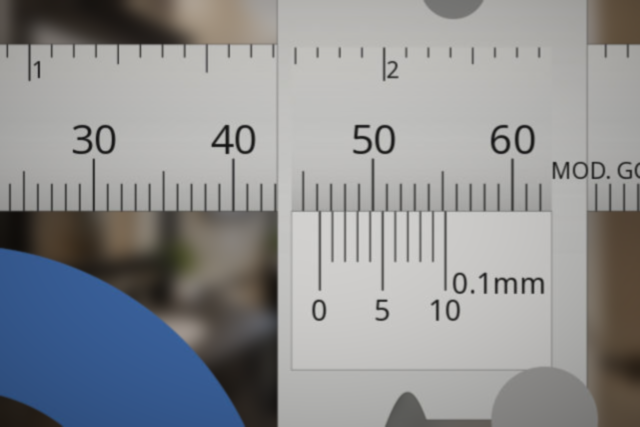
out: 46.2 mm
